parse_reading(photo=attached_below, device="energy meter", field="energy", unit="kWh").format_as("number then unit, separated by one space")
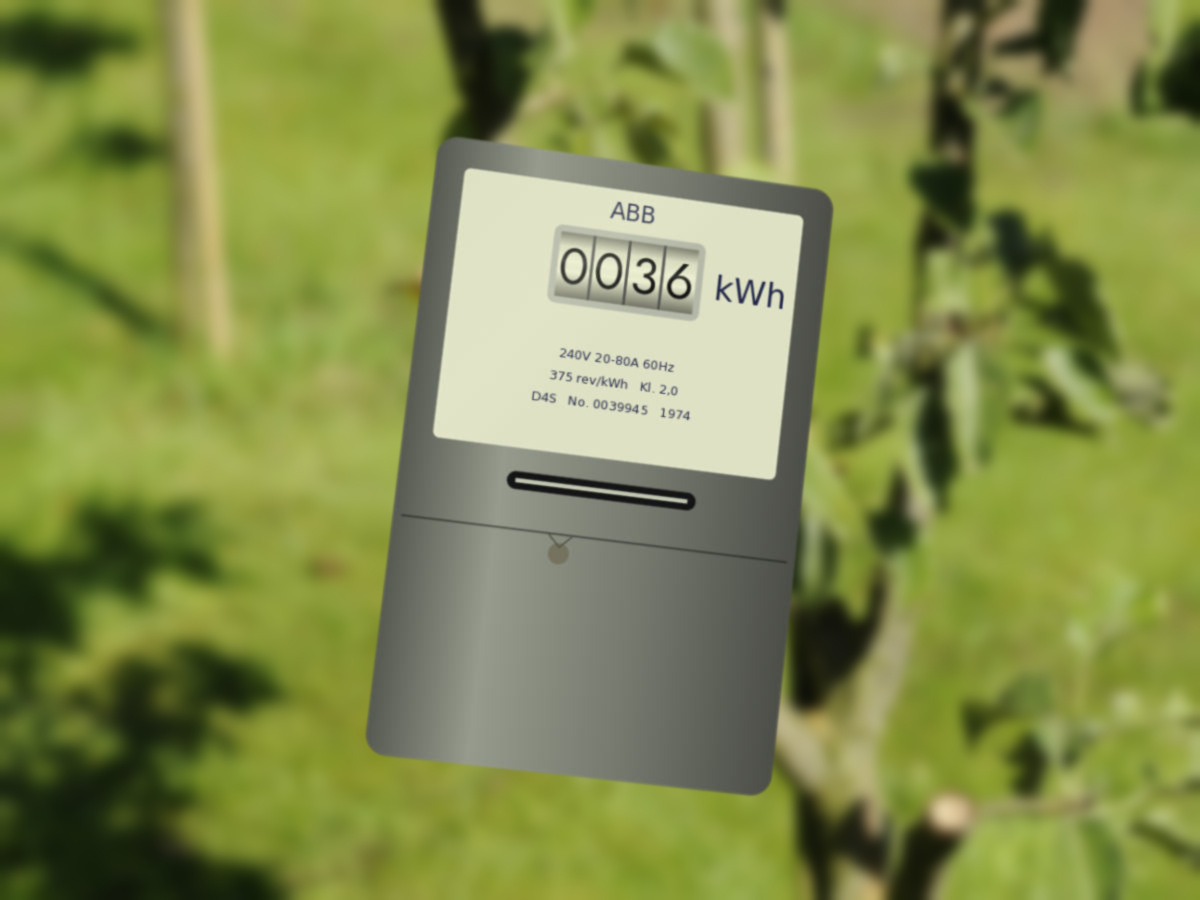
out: 36 kWh
